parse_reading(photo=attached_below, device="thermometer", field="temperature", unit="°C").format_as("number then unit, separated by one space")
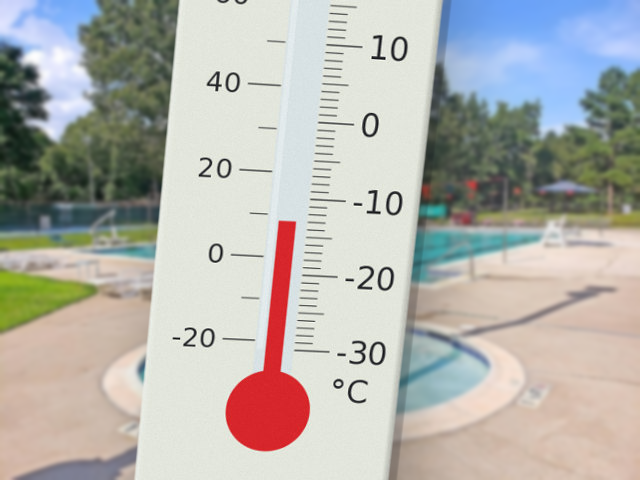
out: -13 °C
